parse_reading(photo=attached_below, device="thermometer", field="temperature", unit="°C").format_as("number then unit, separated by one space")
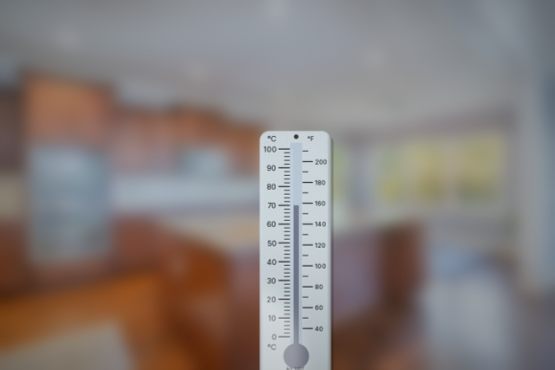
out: 70 °C
